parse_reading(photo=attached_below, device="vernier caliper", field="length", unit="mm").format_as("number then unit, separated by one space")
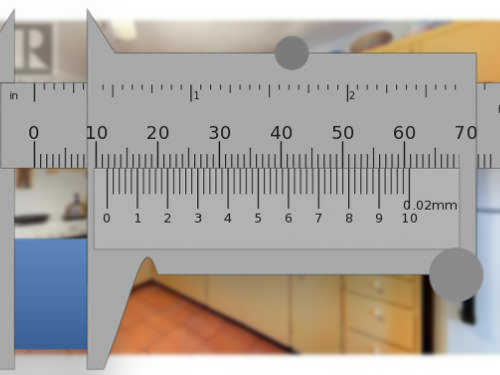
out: 11.8 mm
